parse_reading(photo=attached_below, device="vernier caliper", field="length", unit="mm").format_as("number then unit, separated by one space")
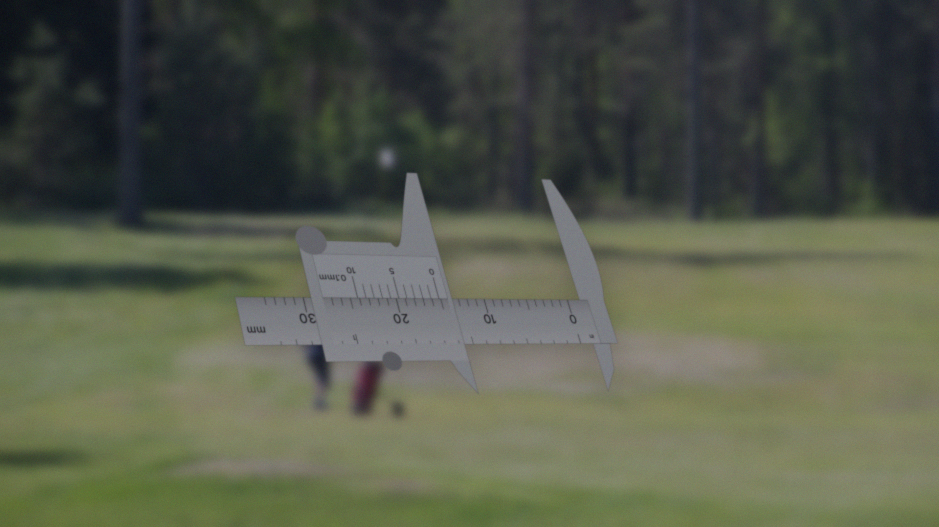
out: 15.2 mm
